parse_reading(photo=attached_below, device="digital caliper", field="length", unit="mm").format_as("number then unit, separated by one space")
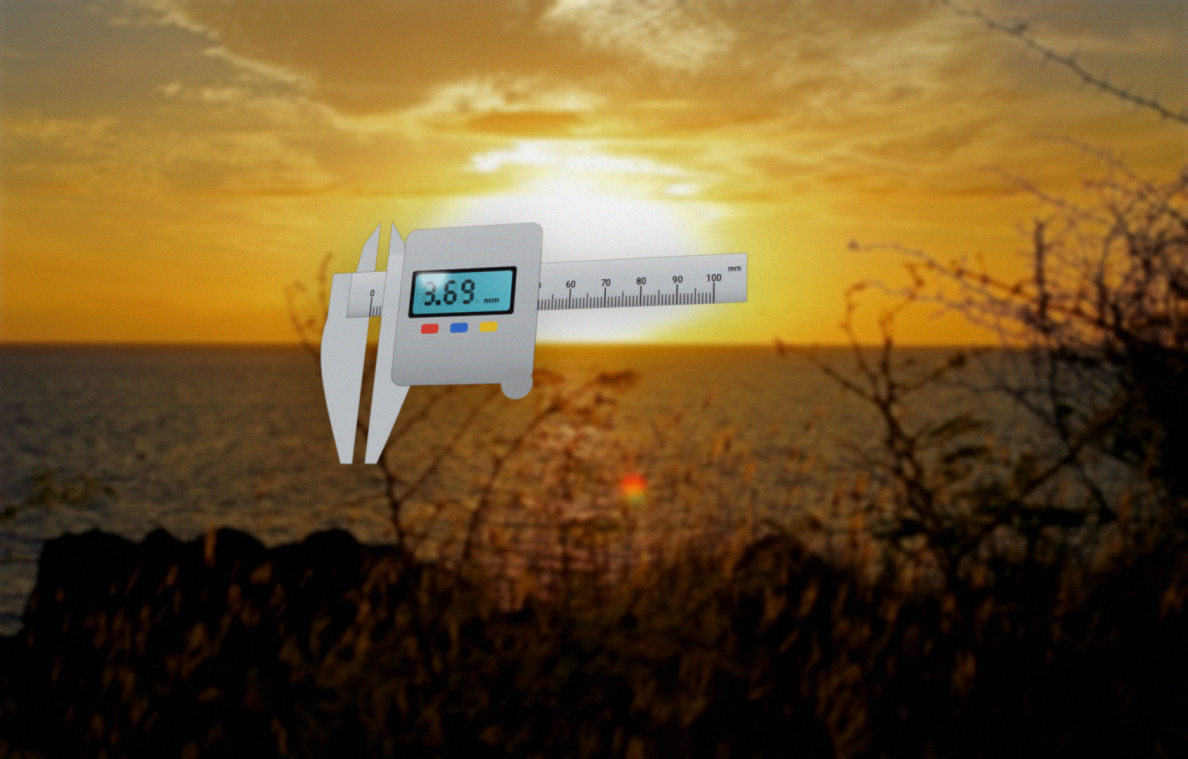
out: 3.69 mm
